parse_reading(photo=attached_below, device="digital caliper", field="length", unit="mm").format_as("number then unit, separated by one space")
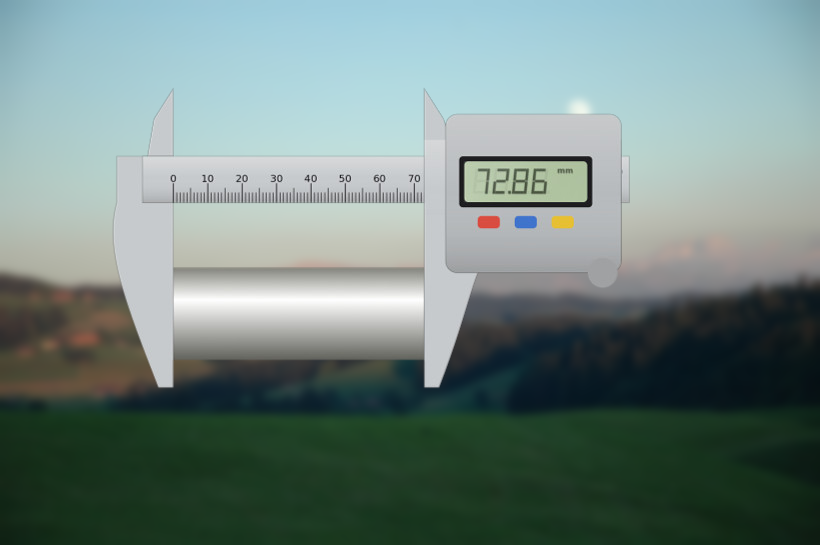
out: 72.86 mm
